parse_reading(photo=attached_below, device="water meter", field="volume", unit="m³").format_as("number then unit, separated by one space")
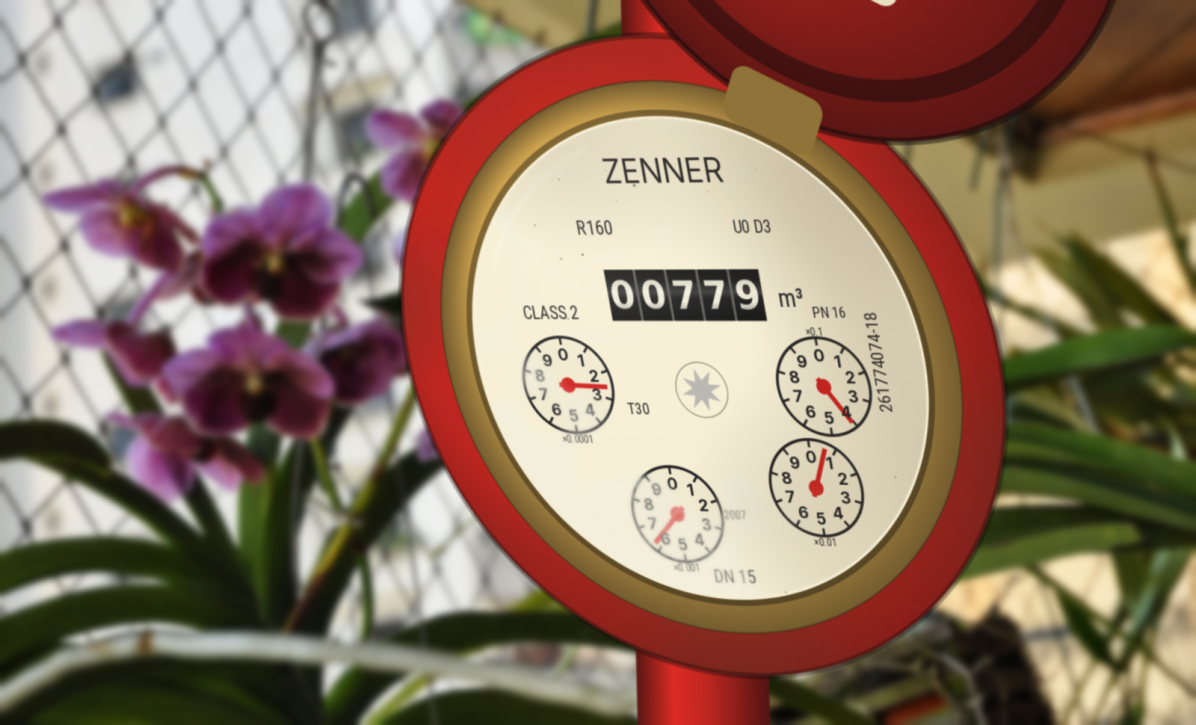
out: 779.4062 m³
